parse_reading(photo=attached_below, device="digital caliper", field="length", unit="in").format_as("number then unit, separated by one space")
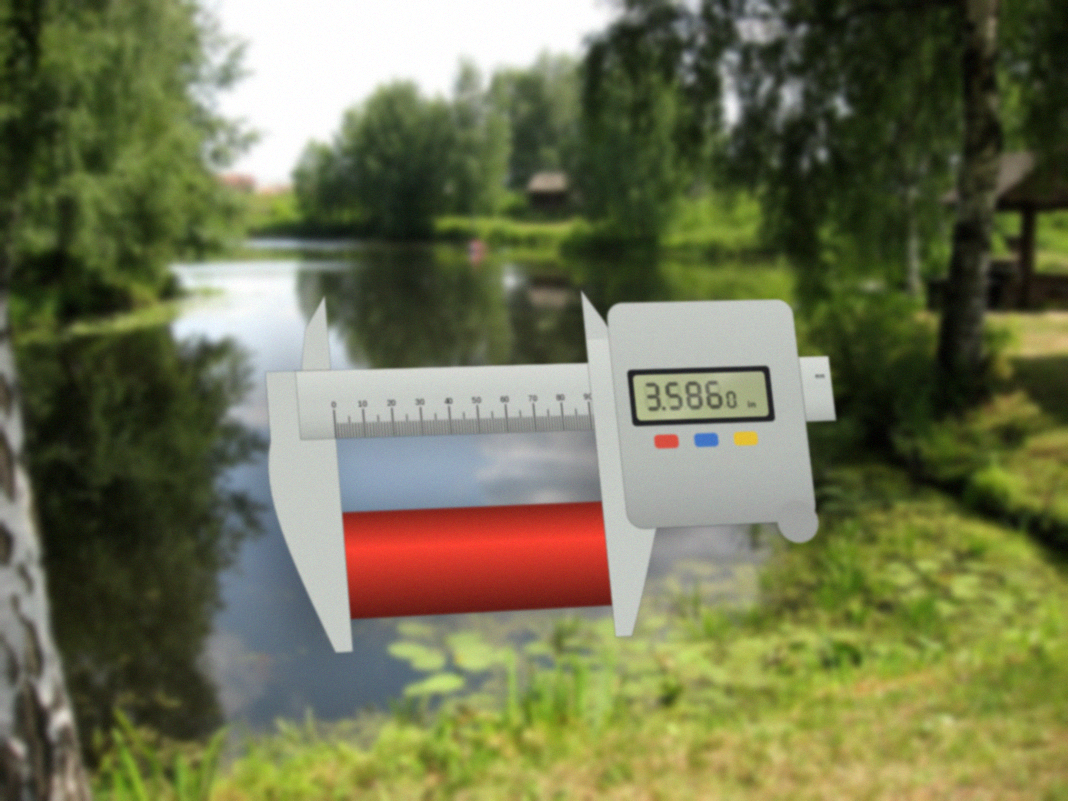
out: 3.5860 in
